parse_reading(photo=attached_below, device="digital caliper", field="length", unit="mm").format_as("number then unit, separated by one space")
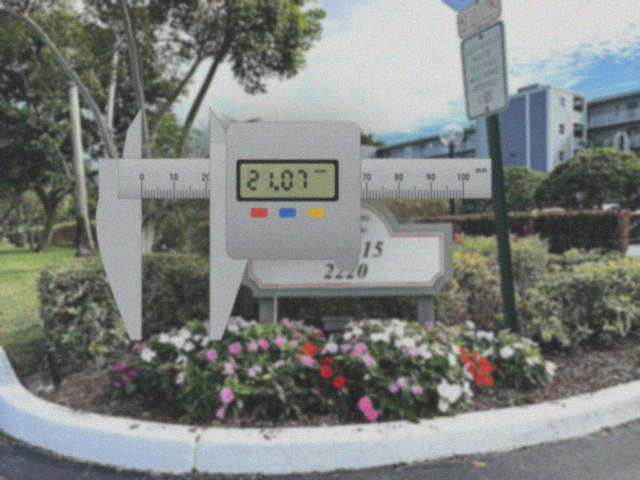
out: 21.07 mm
